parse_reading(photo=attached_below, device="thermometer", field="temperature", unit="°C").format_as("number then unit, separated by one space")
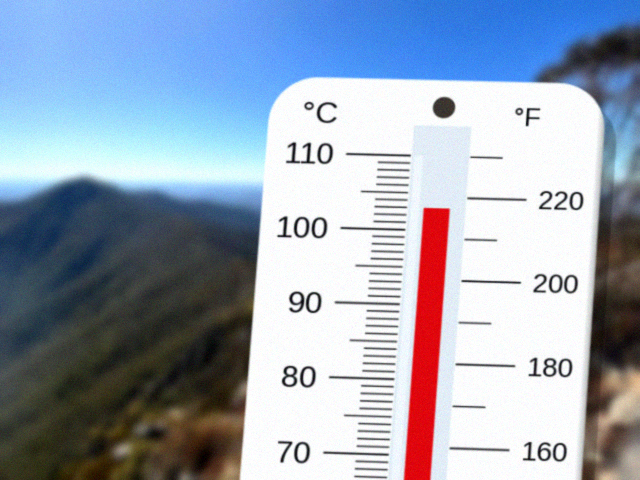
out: 103 °C
